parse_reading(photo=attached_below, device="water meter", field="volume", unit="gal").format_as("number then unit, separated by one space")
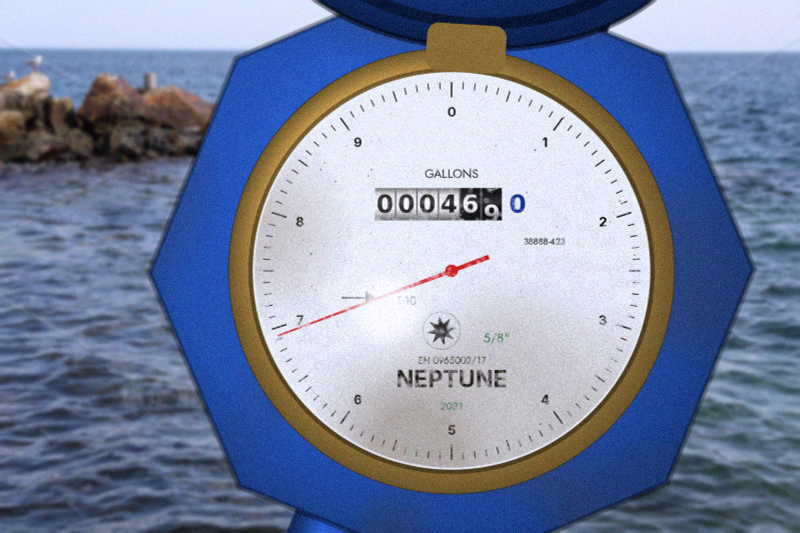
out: 4686.9 gal
